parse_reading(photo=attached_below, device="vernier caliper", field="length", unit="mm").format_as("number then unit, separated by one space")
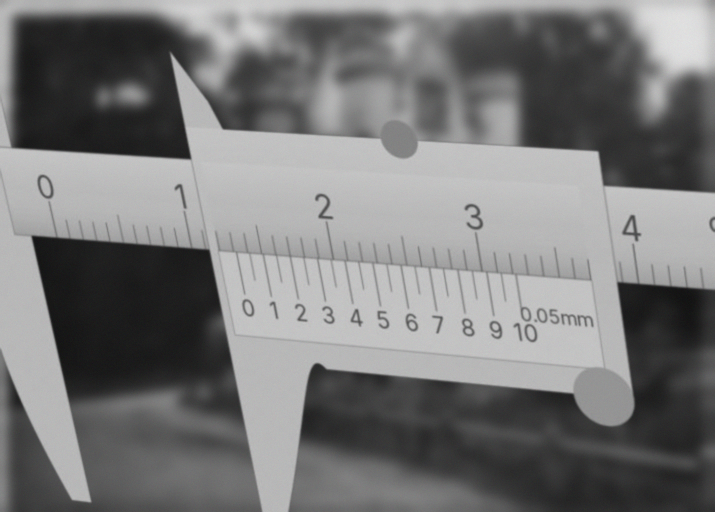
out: 13.2 mm
